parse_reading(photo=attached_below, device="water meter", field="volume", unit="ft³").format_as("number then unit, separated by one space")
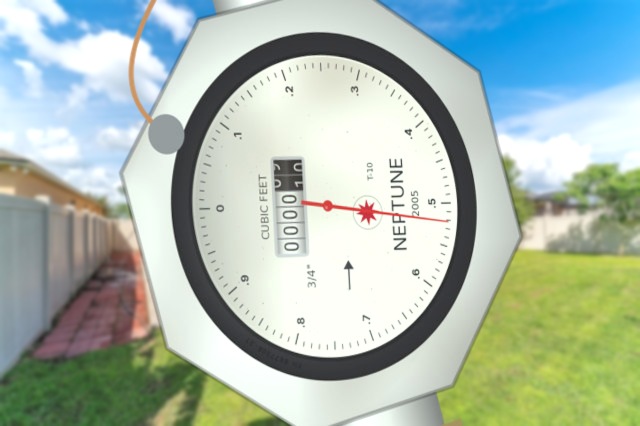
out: 9.52 ft³
